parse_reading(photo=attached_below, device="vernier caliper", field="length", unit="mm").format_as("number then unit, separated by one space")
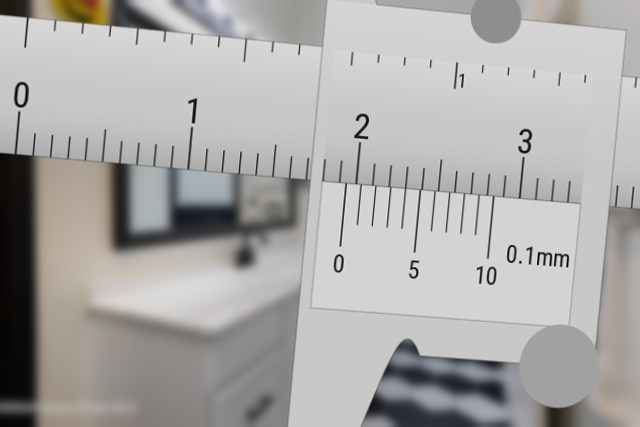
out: 19.4 mm
